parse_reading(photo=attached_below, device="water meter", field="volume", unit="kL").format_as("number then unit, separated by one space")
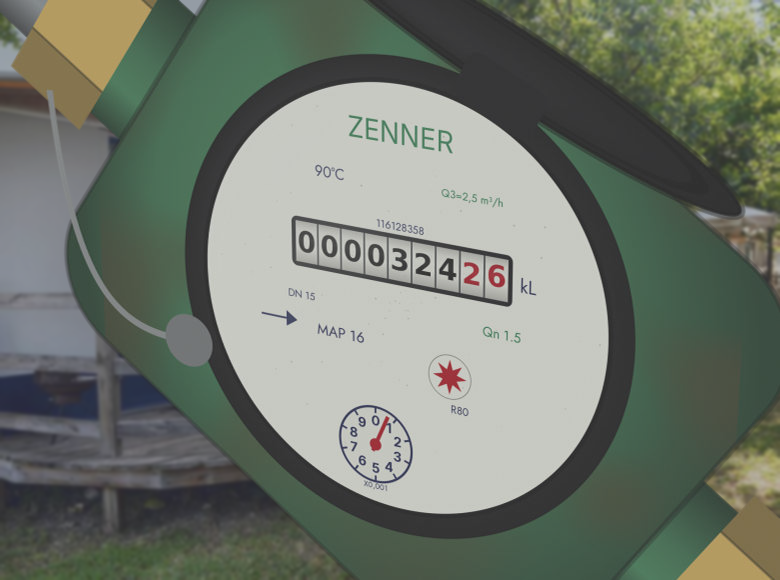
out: 324.260 kL
